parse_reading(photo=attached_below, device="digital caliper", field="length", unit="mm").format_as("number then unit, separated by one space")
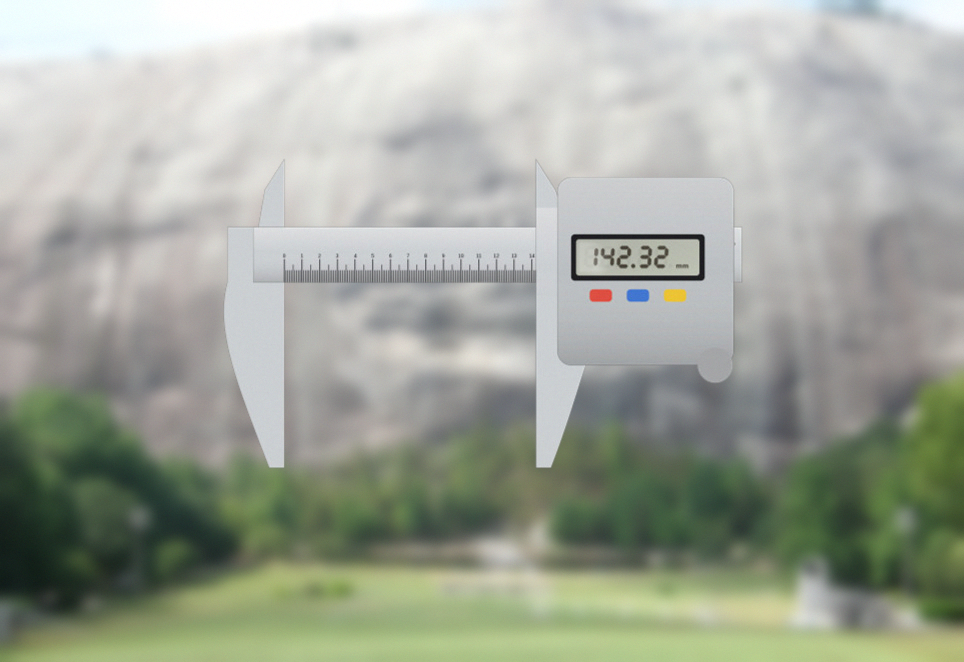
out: 142.32 mm
